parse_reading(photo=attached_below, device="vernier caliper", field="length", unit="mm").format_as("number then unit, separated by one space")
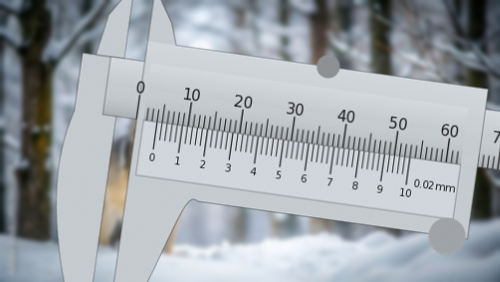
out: 4.0 mm
